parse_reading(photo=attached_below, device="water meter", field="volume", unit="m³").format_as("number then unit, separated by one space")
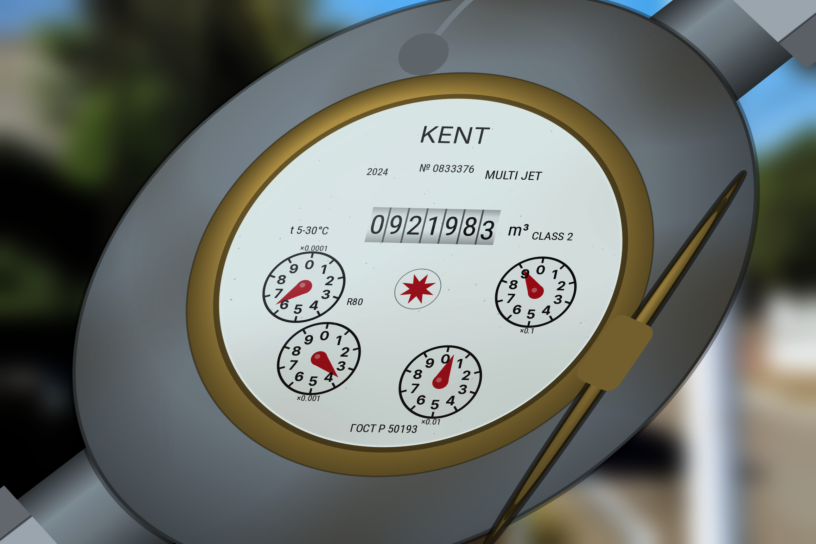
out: 921982.9036 m³
